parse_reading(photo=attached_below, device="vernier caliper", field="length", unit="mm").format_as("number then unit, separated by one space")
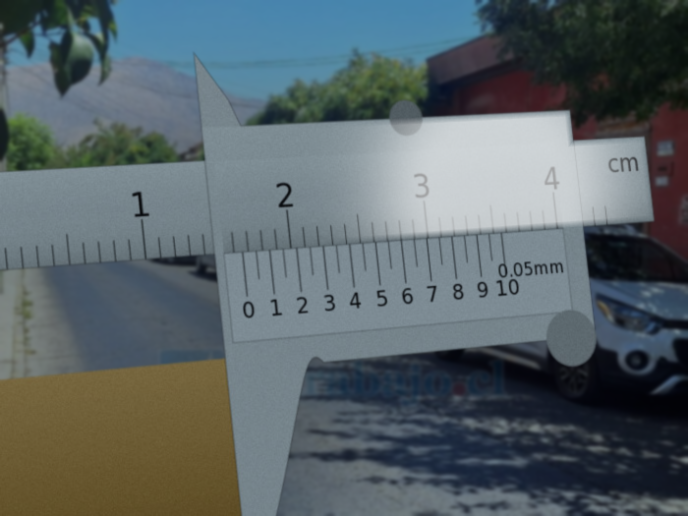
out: 16.6 mm
